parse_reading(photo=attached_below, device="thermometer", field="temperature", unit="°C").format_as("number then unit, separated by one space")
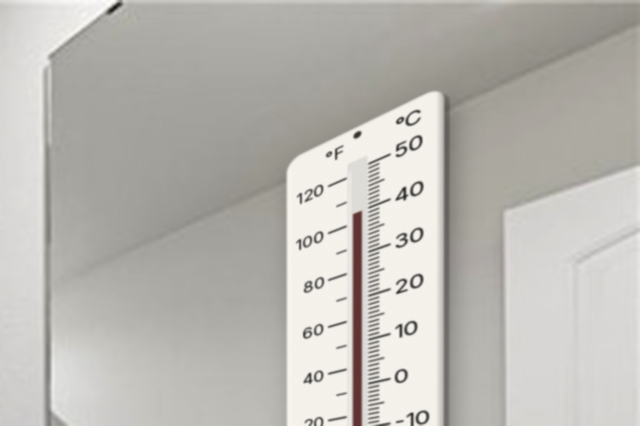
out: 40 °C
